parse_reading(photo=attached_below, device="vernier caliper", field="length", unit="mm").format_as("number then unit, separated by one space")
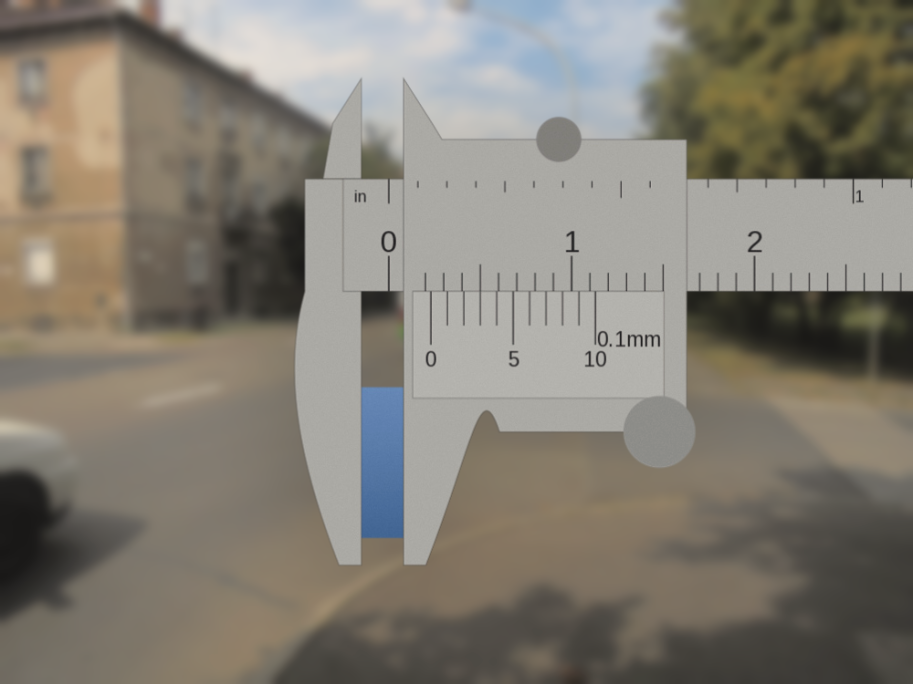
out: 2.3 mm
